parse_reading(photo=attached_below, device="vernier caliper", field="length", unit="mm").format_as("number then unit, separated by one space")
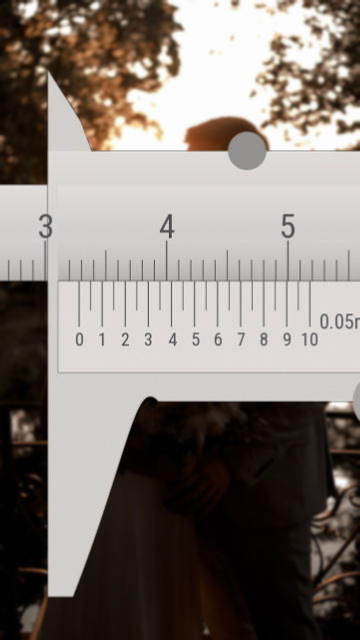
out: 32.8 mm
